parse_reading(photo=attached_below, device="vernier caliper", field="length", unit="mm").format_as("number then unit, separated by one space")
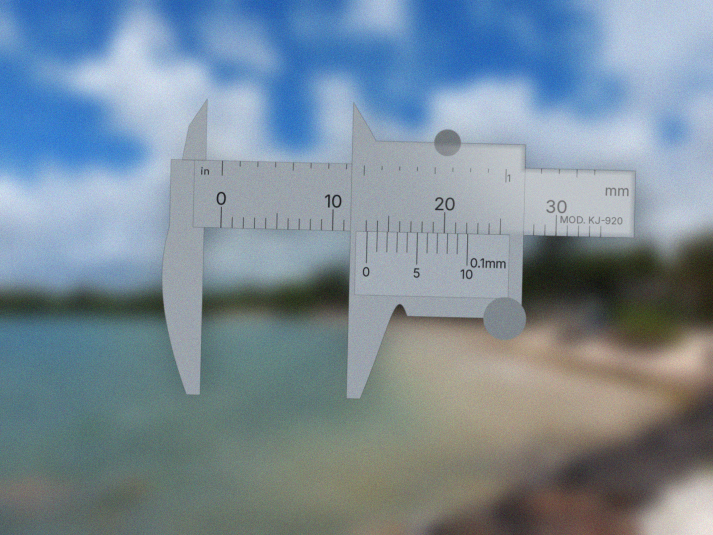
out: 13.1 mm
